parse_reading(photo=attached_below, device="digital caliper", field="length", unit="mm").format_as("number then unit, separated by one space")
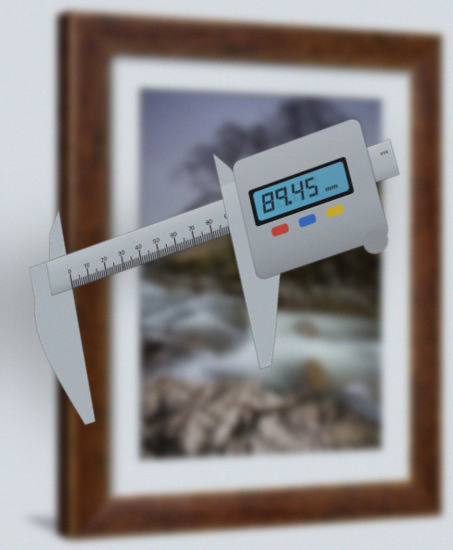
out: 89.45 mm
